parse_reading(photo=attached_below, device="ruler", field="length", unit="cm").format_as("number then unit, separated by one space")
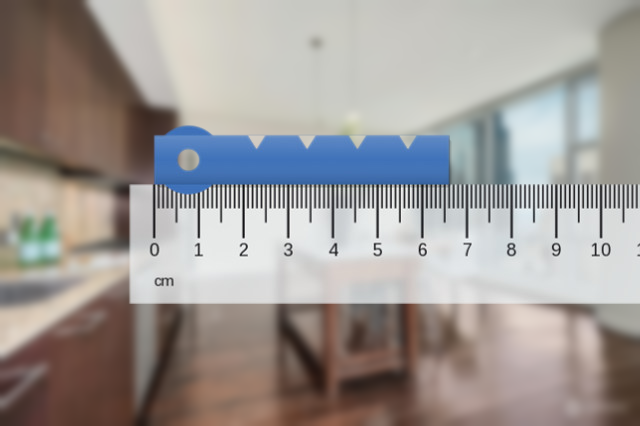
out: 6.6 cm
